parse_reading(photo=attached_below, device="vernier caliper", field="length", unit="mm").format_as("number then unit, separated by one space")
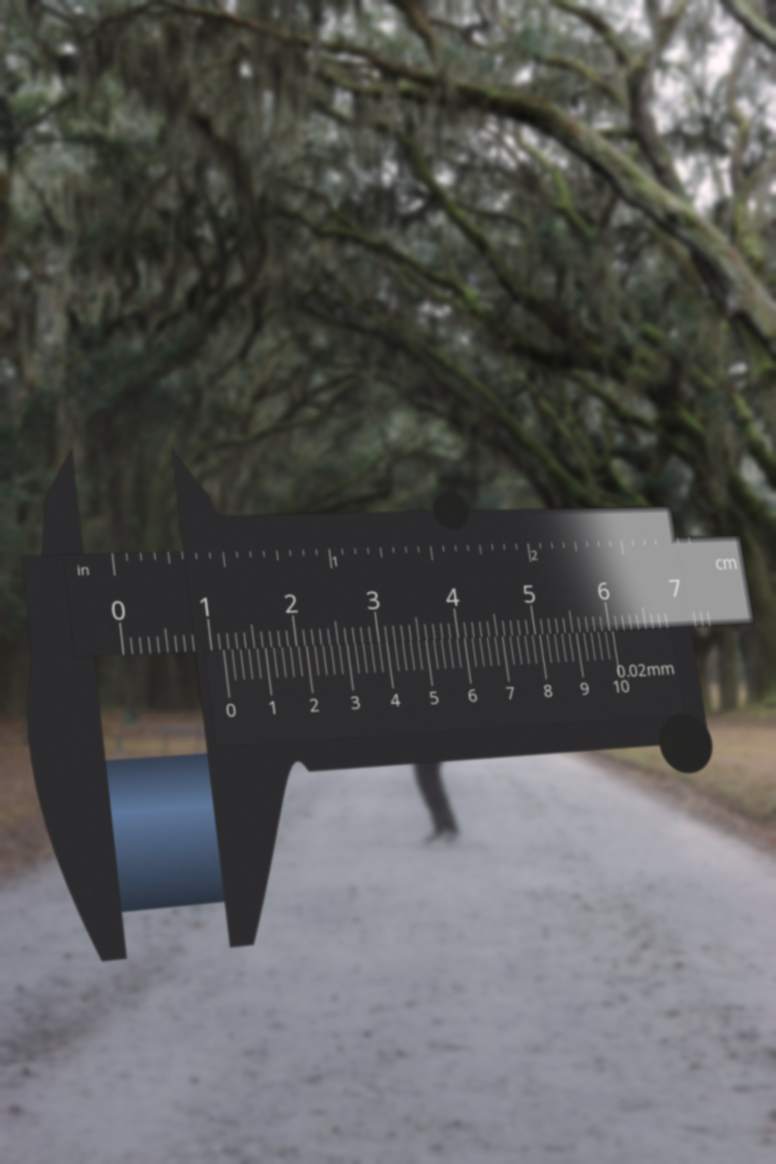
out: 11.4 mm
